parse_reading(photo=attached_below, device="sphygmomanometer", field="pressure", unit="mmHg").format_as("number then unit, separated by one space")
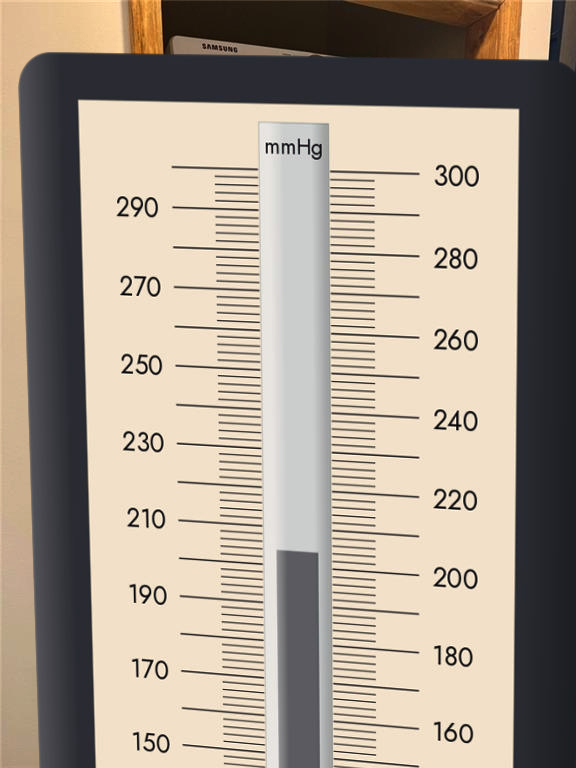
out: 204 mmHg
